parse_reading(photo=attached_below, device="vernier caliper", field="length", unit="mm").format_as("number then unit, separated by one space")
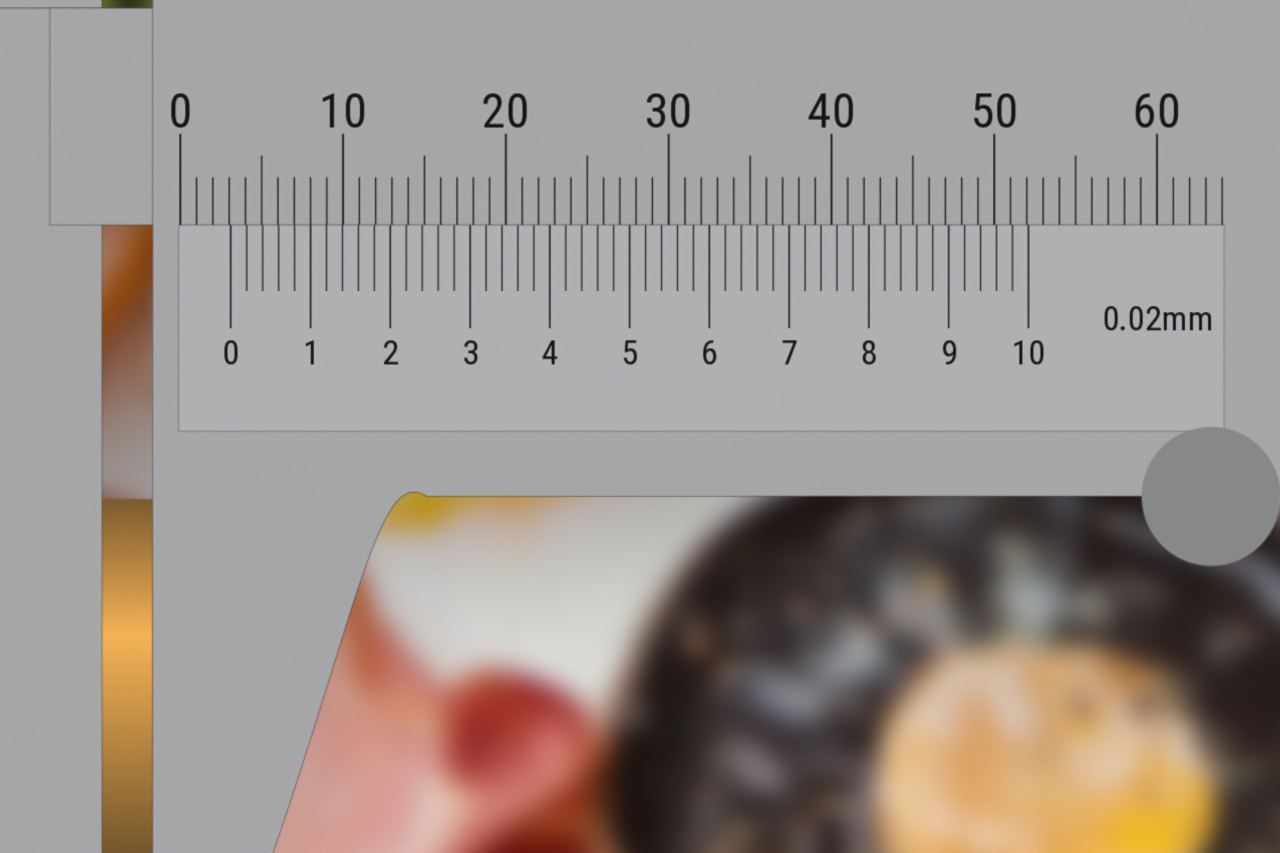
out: 3.1 mm
